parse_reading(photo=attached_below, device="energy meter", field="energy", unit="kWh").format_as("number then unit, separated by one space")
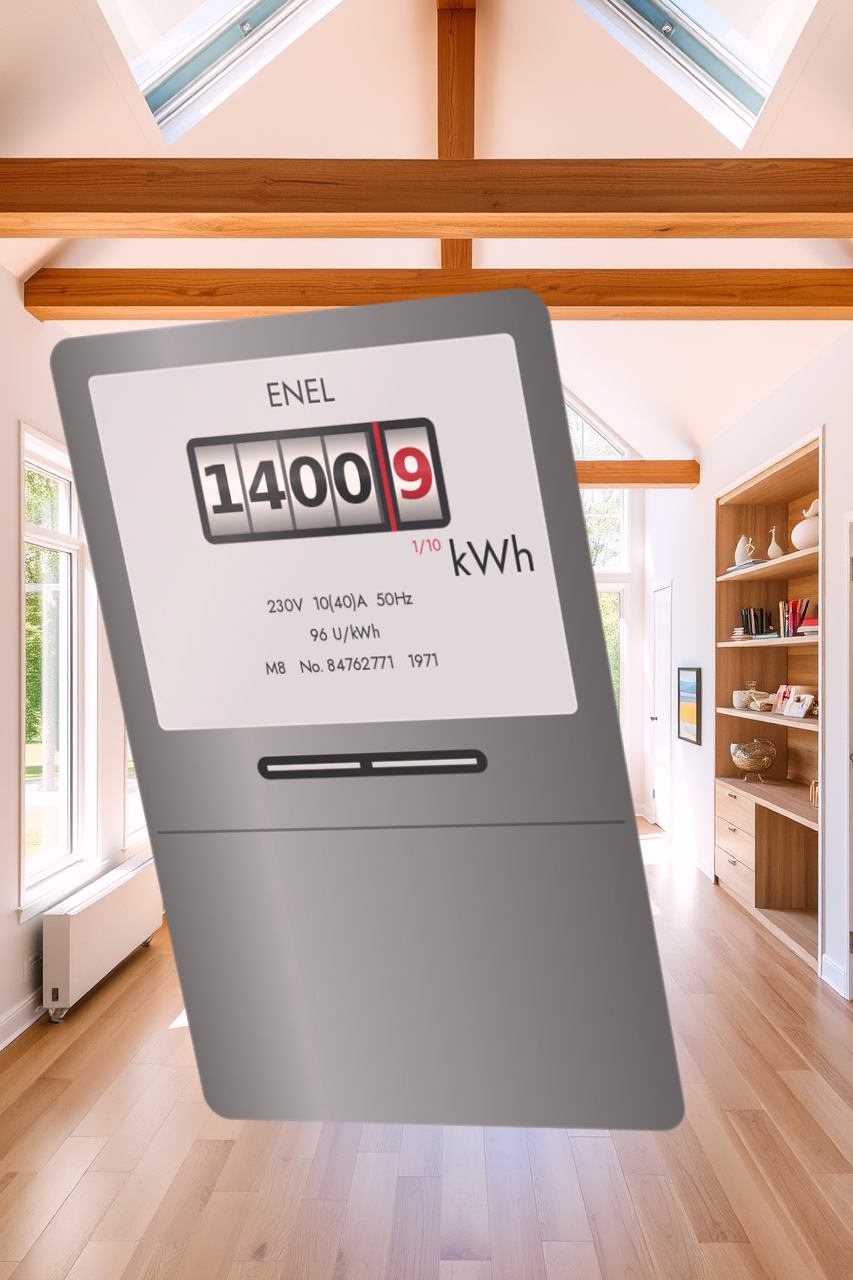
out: 1400.9 kWh
